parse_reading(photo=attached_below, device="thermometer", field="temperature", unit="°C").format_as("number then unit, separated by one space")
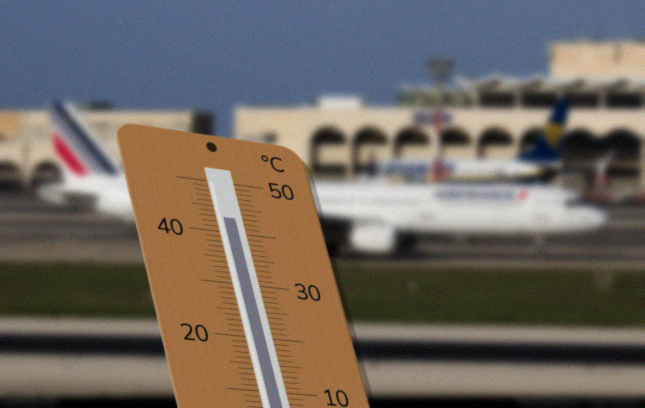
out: 43 °C
